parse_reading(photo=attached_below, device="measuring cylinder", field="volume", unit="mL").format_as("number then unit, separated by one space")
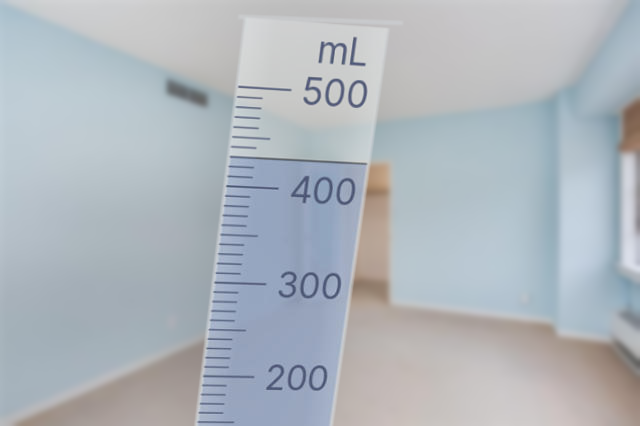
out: 430 mL
